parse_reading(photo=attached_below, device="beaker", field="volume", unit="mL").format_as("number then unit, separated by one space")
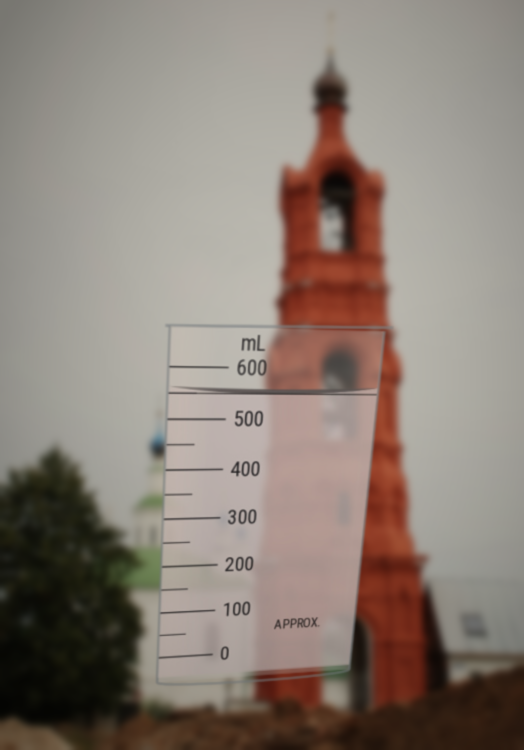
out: 550 mL
